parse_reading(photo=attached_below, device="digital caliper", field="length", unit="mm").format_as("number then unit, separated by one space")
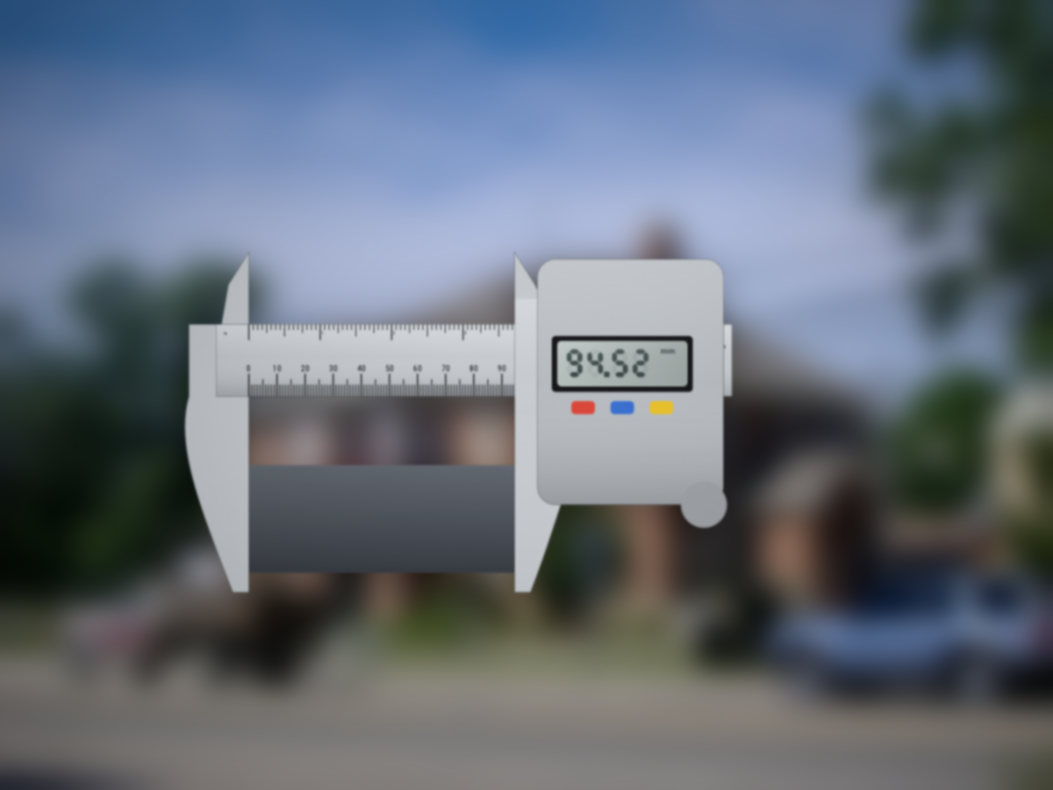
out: 94.52 mm
